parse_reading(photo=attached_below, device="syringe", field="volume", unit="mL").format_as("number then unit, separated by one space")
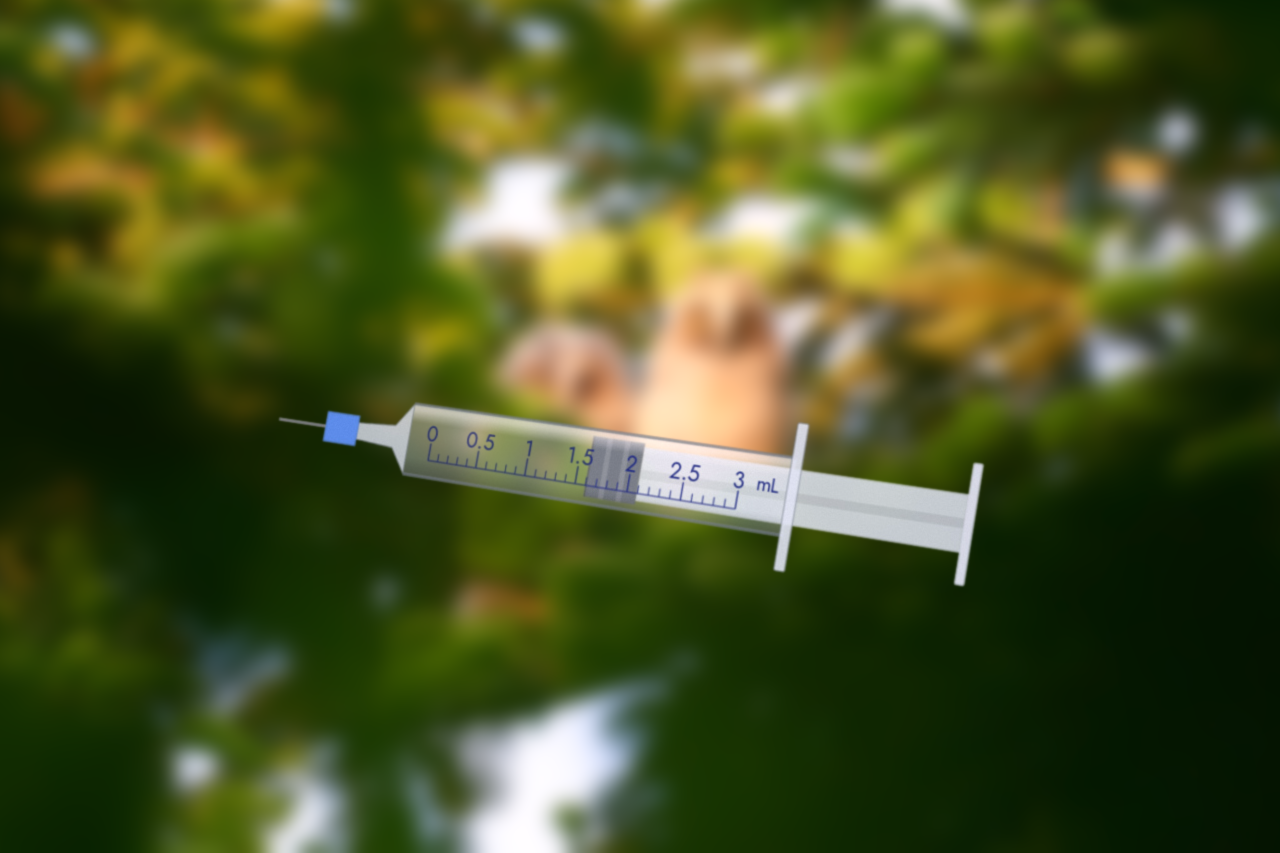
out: 1.6 mL
